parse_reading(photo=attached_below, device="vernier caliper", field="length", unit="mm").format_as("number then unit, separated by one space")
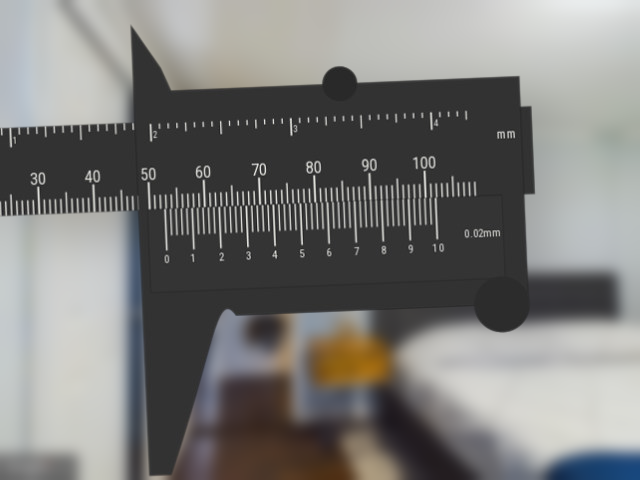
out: 52.8 mm
